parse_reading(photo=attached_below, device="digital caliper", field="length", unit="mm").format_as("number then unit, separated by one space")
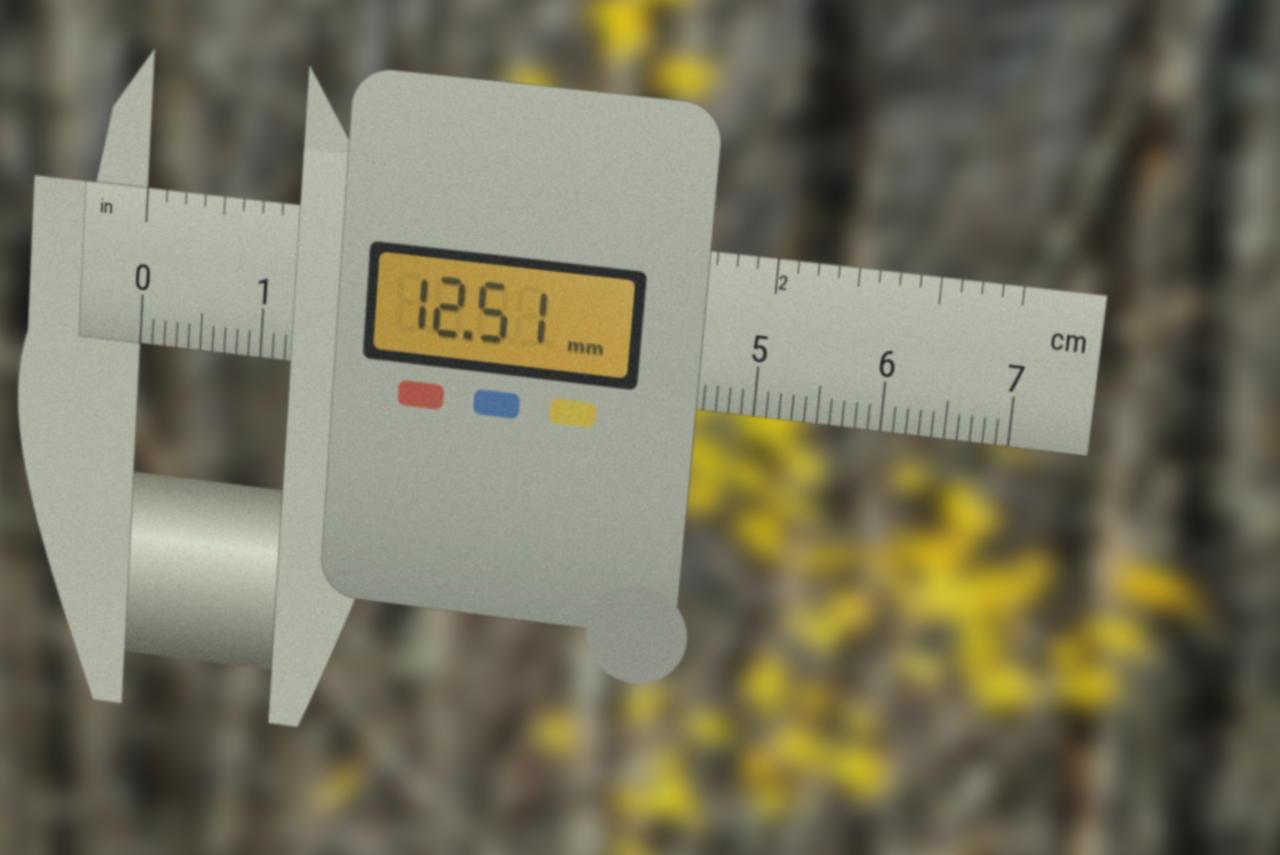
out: 12.51 mm
